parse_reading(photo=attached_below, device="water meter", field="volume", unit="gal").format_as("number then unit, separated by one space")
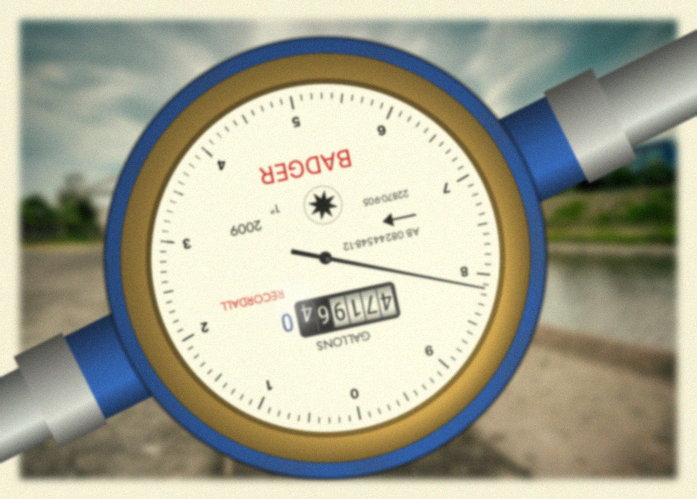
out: 4719638.1 gal
